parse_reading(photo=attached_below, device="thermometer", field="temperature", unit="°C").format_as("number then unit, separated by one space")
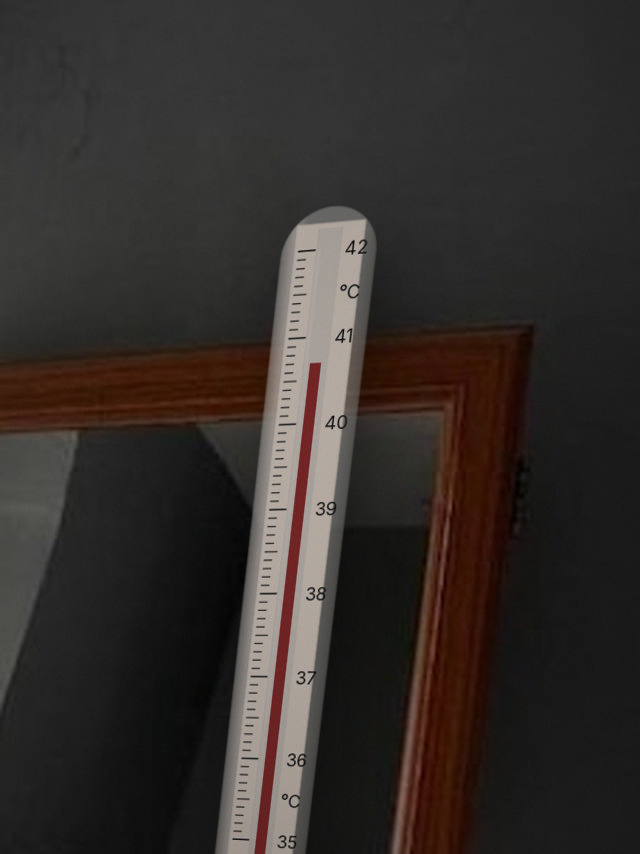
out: 40.7 °C
